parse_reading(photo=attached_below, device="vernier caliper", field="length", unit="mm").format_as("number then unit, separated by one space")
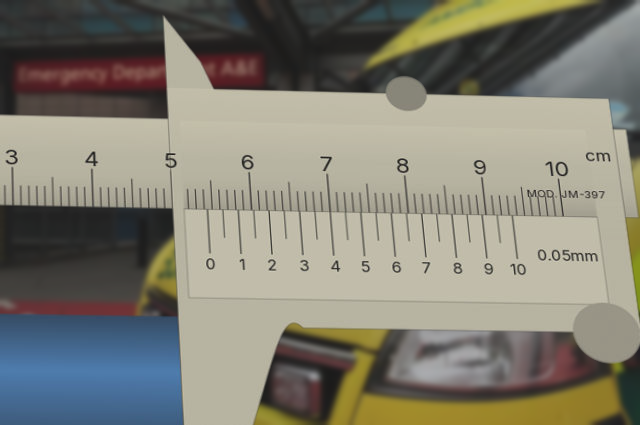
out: 54.4 mm
